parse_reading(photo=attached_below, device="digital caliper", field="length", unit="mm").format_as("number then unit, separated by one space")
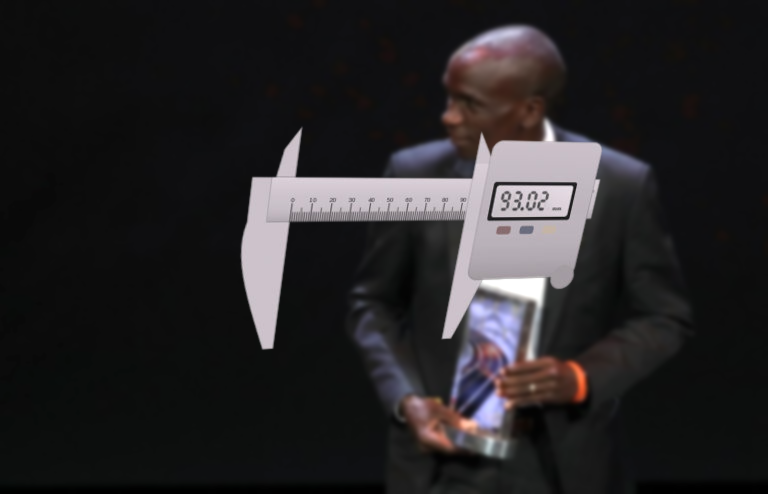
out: 93.02 mm
